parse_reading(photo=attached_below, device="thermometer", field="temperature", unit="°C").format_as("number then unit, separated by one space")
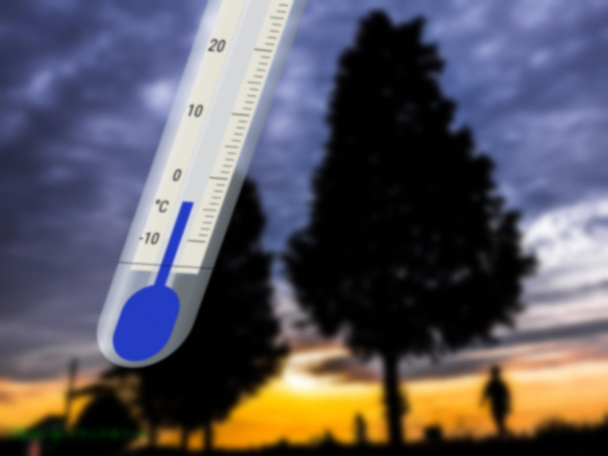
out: -4 °C
